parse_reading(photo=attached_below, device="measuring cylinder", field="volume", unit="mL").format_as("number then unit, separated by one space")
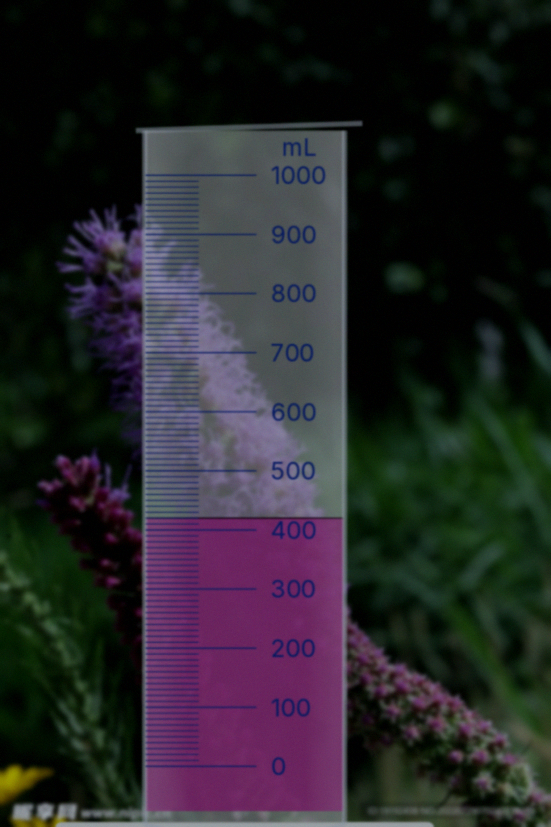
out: 420 mL
